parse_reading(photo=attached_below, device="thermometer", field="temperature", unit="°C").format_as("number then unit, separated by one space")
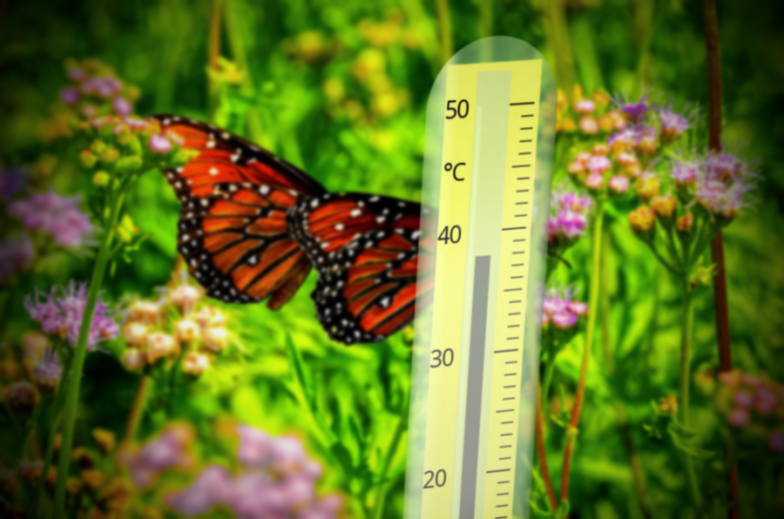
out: 38 °C
